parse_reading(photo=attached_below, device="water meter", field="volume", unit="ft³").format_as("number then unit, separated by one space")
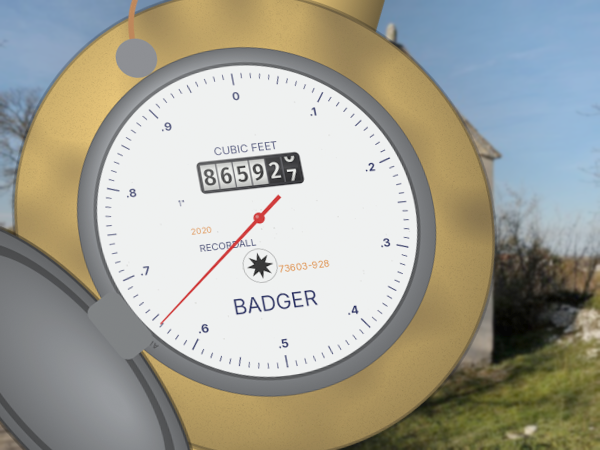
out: 865926.64 ft³
